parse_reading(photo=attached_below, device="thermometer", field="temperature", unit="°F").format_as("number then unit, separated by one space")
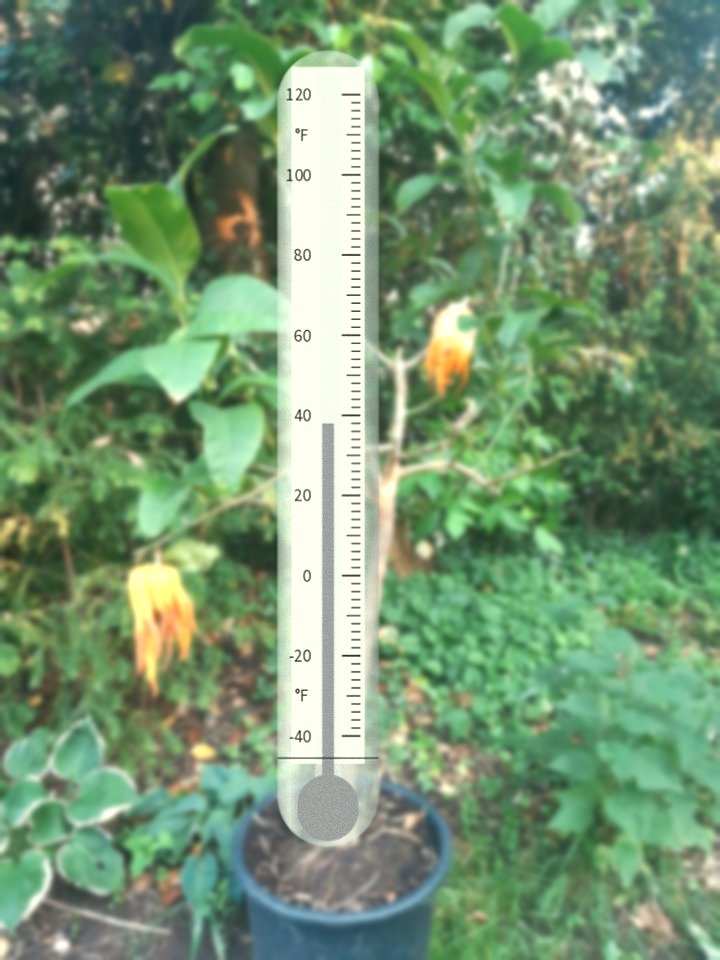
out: 38 °F
